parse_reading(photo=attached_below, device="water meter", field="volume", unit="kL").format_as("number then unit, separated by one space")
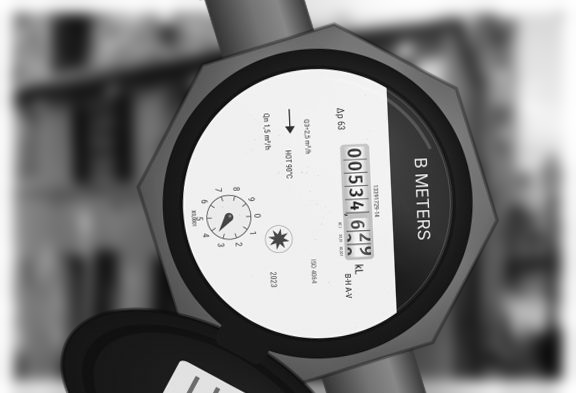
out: 534.6293 kL
